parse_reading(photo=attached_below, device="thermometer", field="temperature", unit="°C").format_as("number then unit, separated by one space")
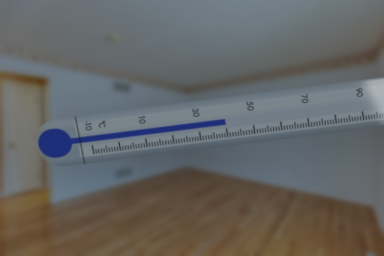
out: 40 °C
